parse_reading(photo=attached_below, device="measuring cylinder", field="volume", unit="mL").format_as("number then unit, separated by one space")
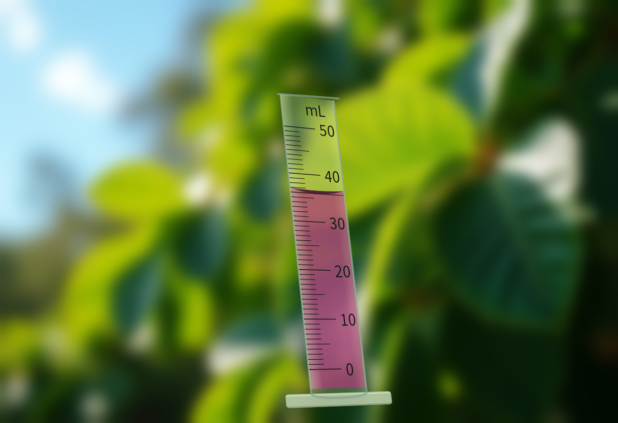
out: 36 mL
